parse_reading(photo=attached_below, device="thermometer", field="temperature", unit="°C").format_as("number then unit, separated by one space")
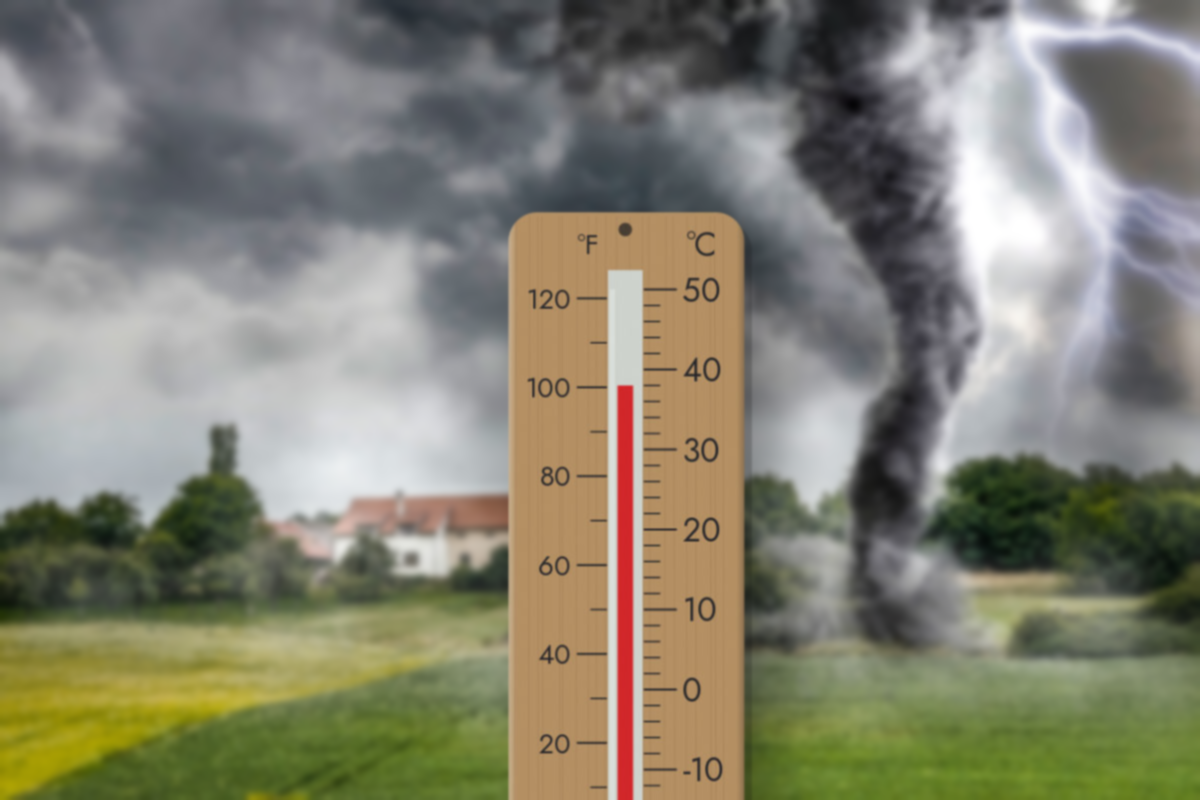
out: 38 °C
